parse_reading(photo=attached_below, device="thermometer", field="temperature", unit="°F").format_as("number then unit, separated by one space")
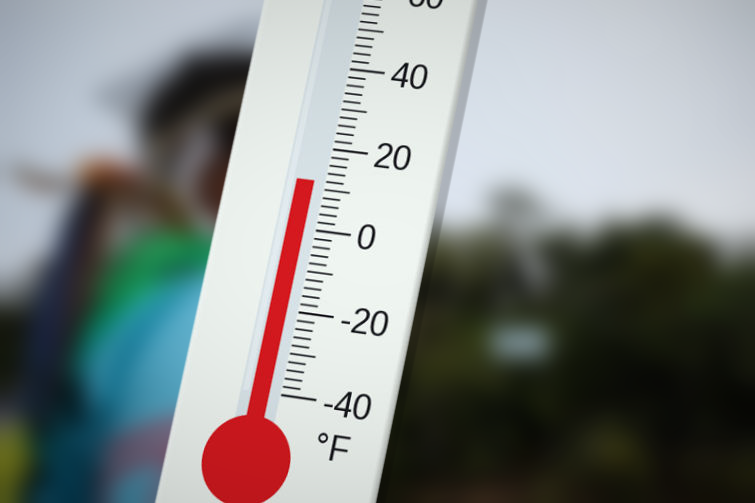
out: 12 °F
